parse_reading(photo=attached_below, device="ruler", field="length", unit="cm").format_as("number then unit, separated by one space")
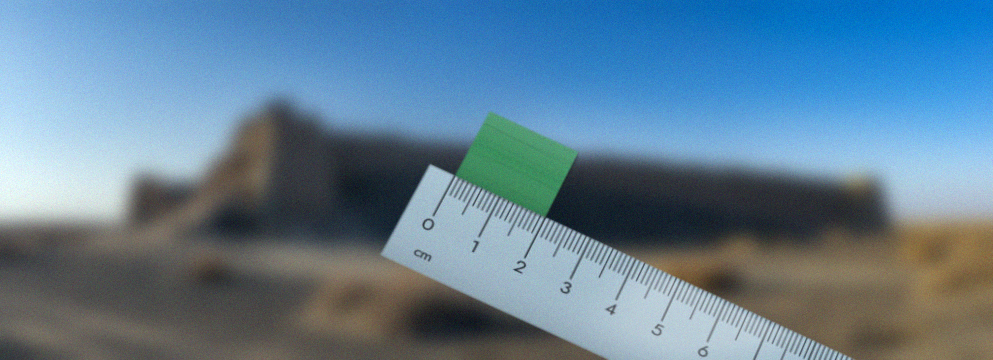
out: 2 cm
